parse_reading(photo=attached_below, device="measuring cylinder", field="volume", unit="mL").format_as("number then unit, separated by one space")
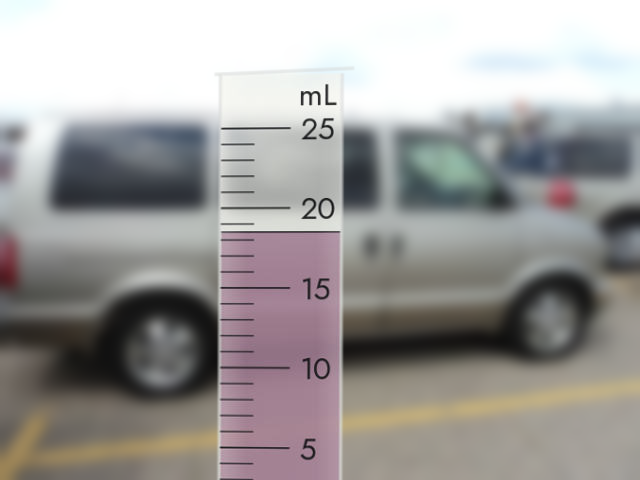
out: 18.5 mL
